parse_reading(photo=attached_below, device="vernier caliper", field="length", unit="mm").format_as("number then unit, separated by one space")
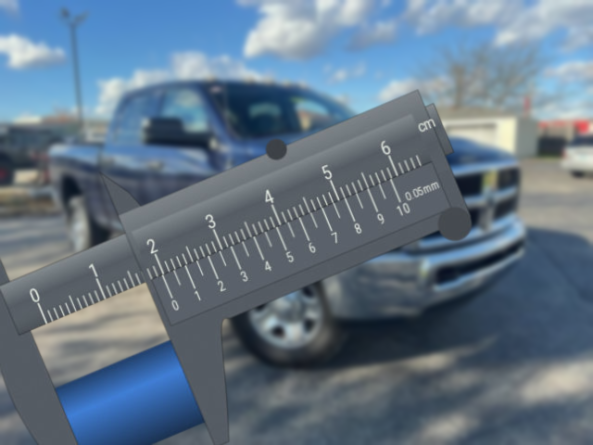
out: 19.8 mm
